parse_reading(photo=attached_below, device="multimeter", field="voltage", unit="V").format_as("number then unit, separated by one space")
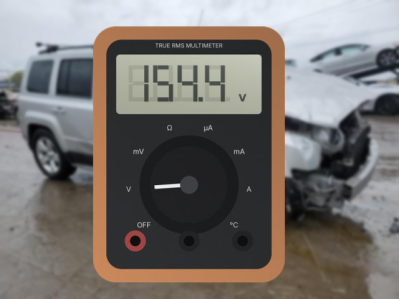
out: 154.4 V
